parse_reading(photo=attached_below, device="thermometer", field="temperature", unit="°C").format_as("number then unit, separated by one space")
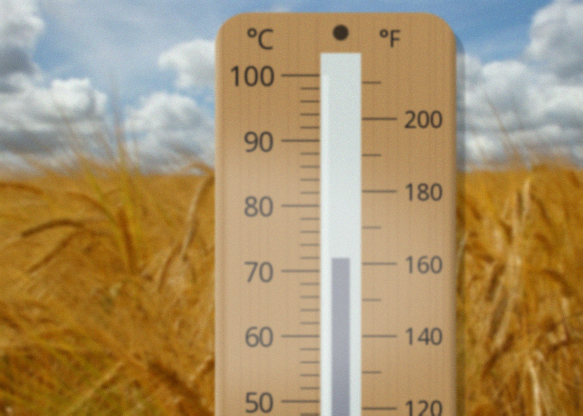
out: 72 °C
